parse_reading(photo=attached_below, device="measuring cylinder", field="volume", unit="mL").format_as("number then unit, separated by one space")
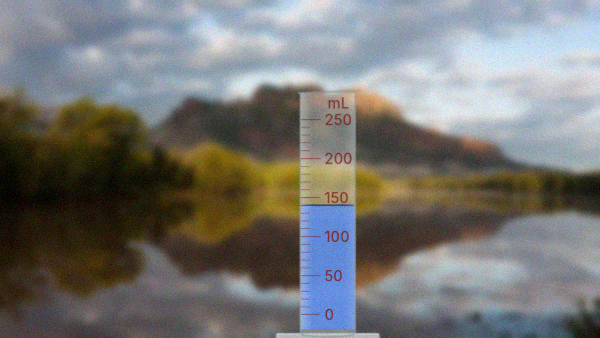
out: 140 mL
